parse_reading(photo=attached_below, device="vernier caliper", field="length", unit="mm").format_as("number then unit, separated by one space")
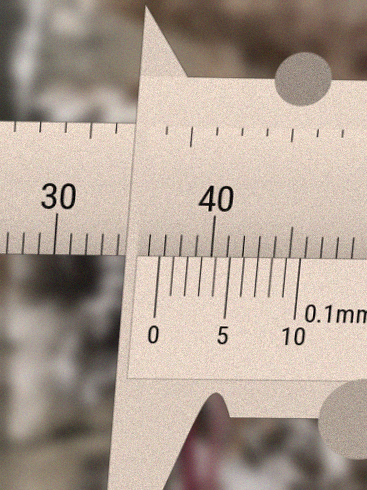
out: 36.7 mm
